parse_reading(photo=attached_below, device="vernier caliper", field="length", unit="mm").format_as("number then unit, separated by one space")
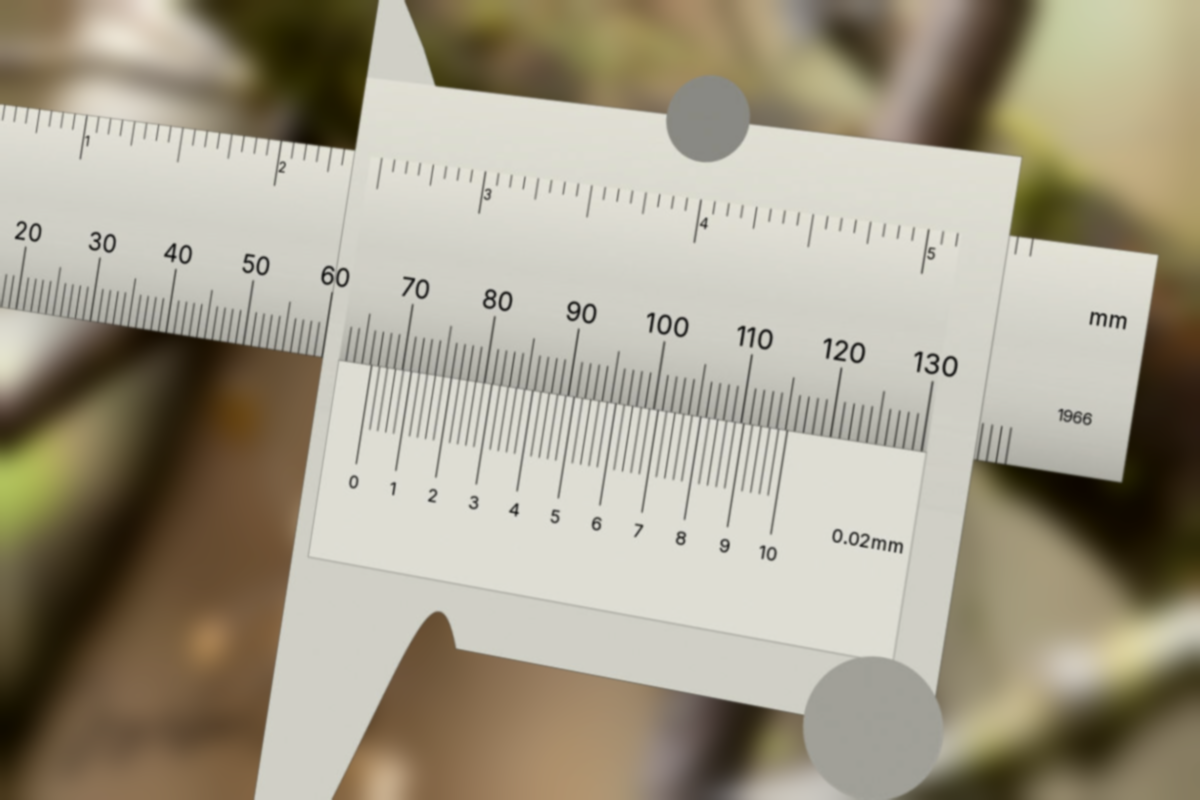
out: 66.2 mm
